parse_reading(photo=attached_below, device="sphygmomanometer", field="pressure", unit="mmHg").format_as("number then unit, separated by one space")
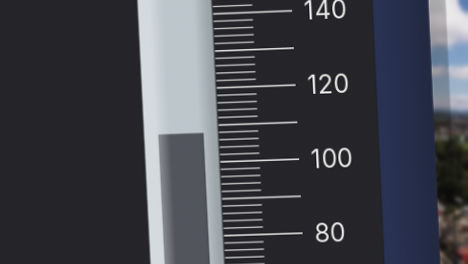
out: 108 mmHg
